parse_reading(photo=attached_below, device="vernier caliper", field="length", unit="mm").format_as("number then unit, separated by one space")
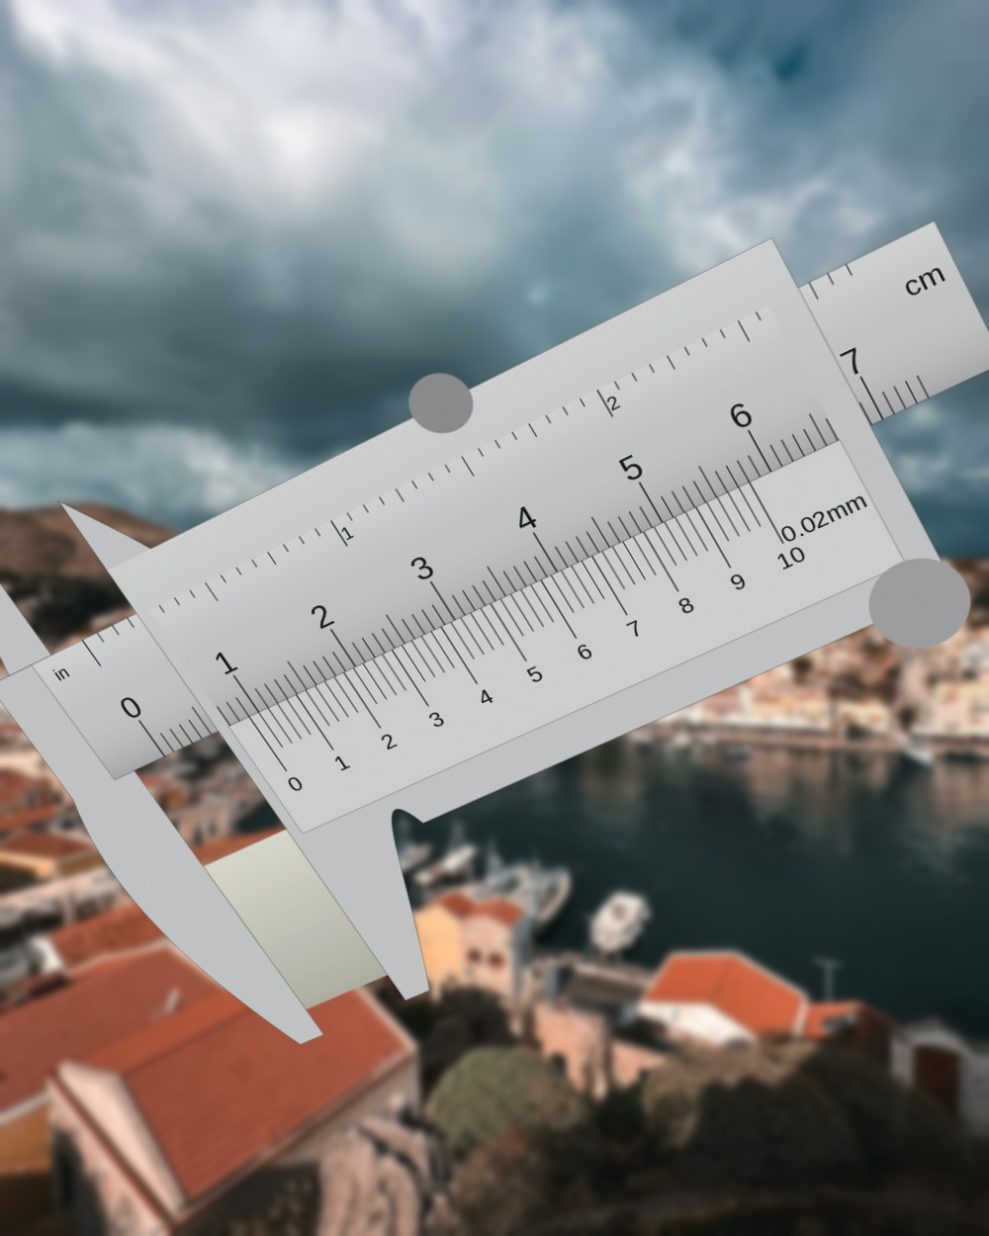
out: 9.0 mm
